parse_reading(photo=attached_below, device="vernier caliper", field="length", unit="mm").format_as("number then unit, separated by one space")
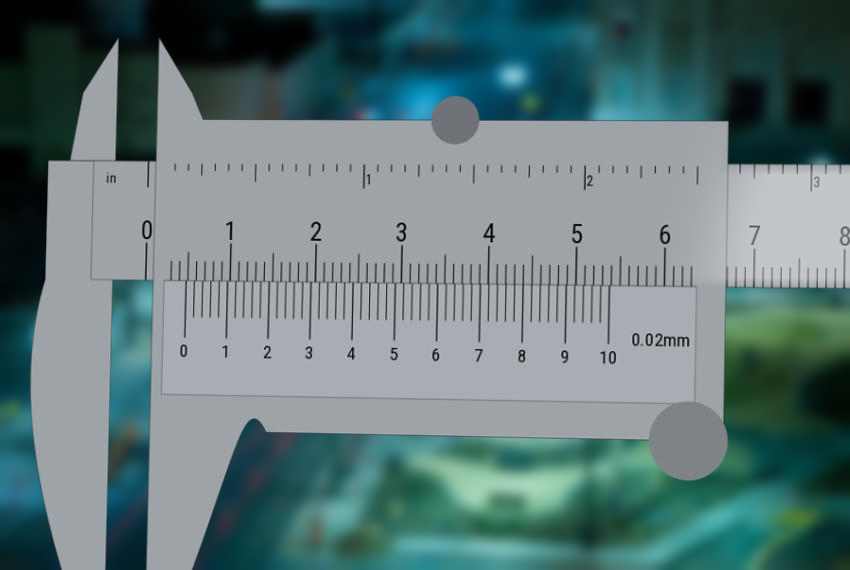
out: 4.8 mm
